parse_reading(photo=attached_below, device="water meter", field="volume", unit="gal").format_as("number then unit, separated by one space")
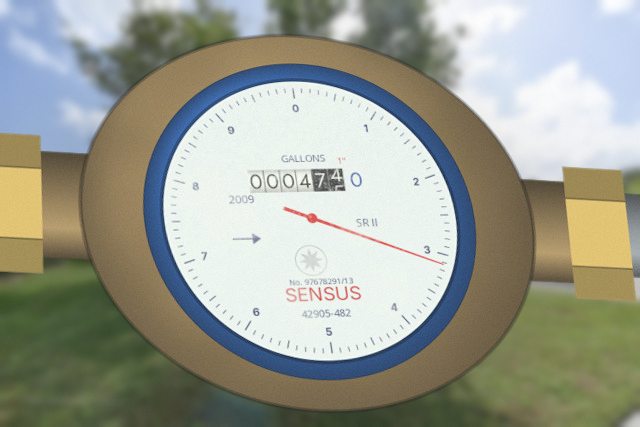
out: 4743.1 gal
